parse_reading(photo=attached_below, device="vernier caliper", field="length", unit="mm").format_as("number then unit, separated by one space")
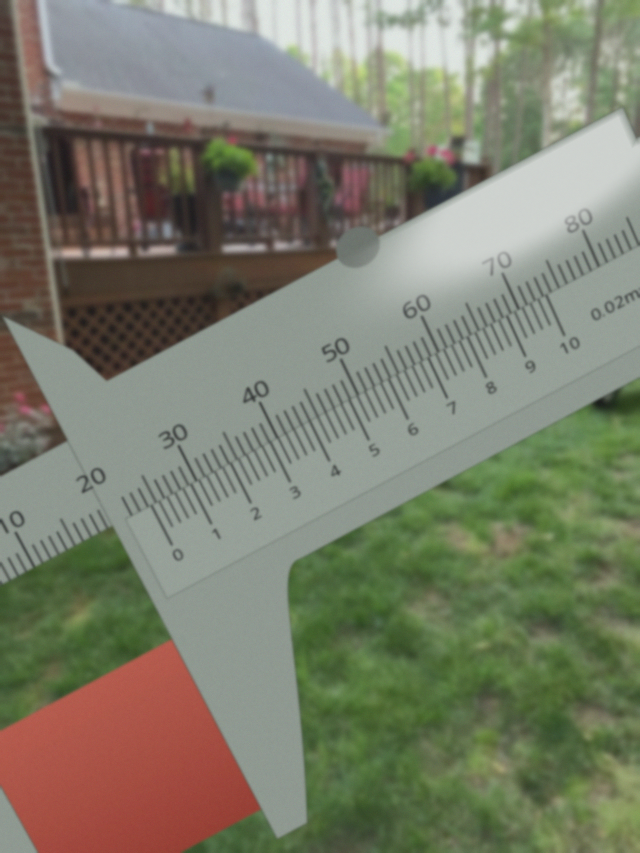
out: 24.4 mm
